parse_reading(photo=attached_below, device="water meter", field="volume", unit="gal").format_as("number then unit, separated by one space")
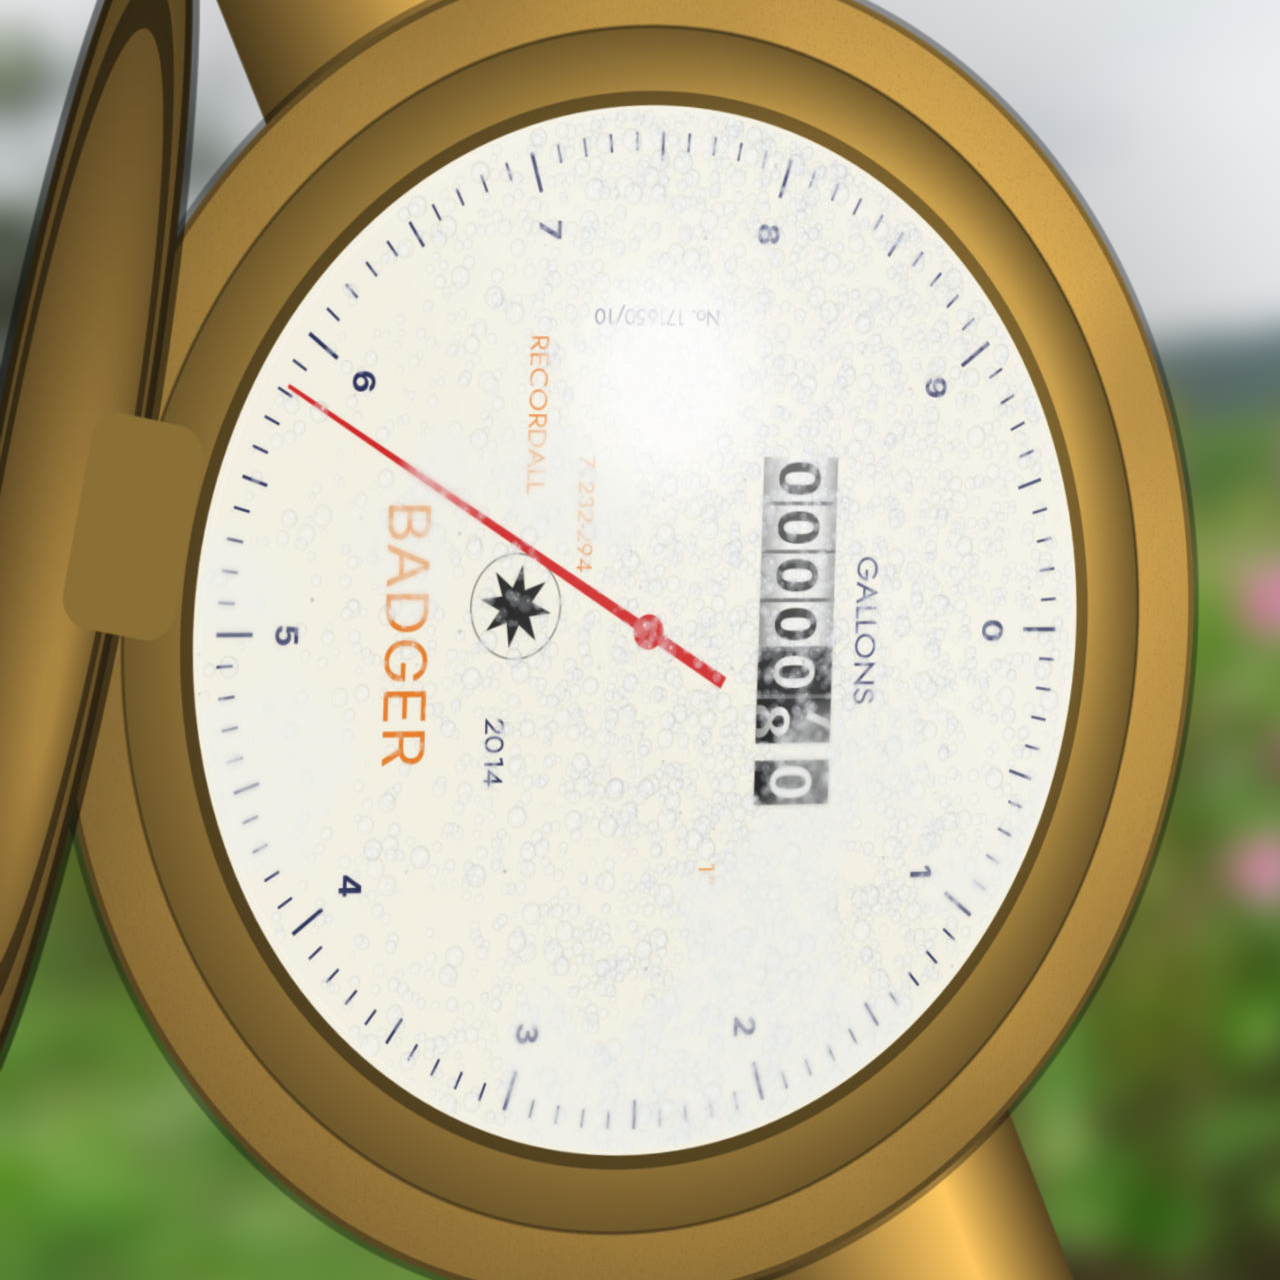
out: 75.8 gal
